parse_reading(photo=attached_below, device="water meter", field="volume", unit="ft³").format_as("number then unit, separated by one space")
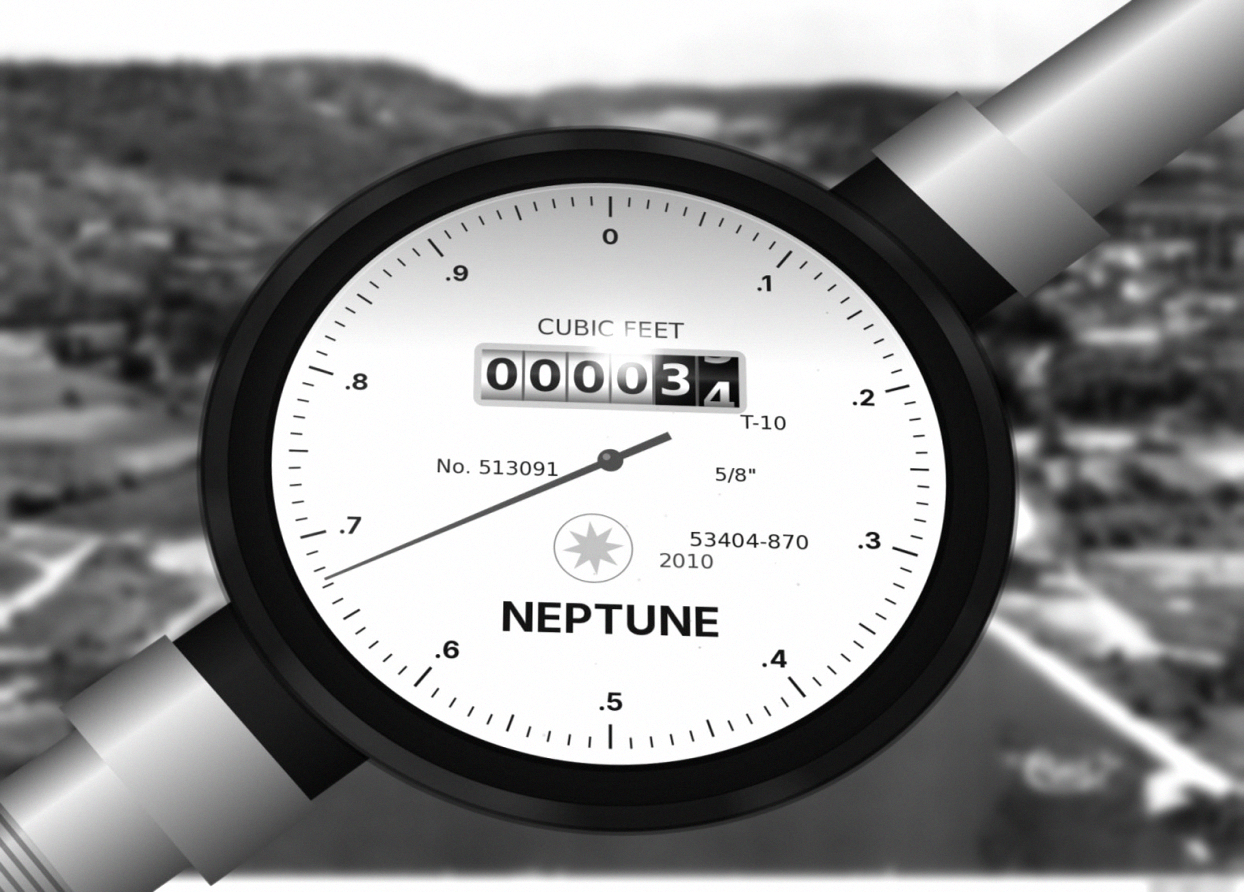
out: 33.67 ft³
